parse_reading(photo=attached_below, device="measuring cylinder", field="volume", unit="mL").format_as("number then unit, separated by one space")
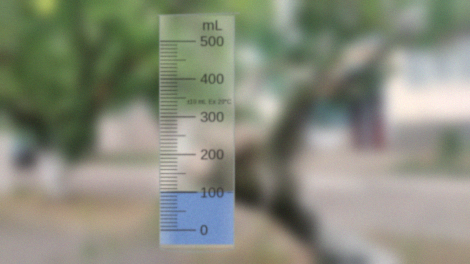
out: 100 mL
